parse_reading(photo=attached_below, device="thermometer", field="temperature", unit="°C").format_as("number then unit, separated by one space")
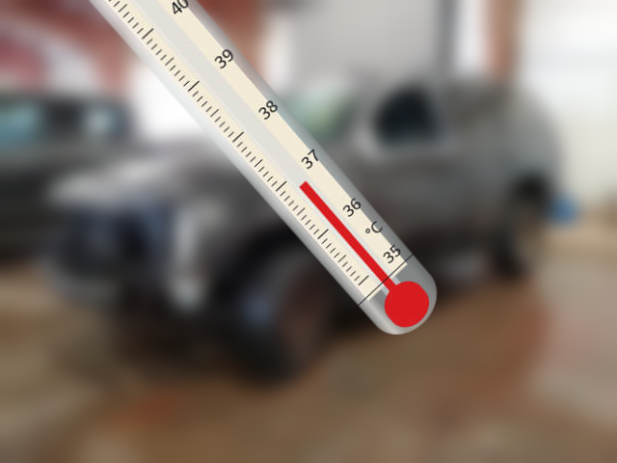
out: 36.8 °C
